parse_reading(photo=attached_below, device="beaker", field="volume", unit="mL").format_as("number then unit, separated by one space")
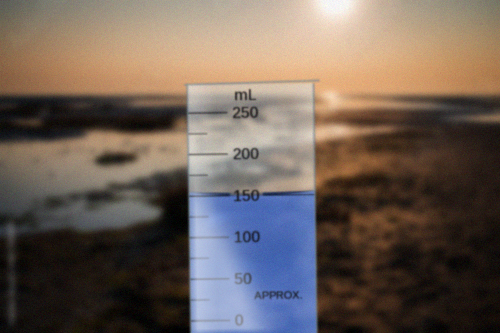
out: 150 mL
